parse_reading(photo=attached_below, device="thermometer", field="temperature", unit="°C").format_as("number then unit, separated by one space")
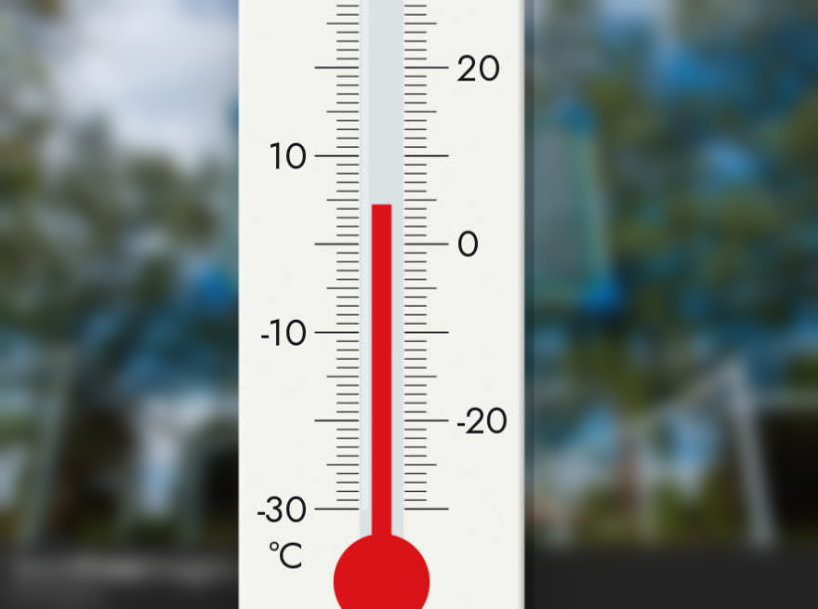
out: 4.5 °C
